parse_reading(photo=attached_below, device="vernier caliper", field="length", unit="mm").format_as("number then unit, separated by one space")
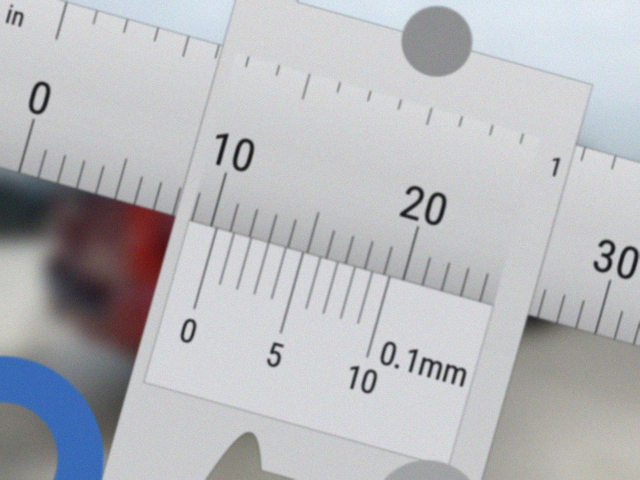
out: 10.3 mm
